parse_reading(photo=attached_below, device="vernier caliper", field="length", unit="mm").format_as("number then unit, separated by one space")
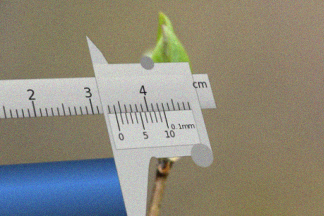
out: 34.0 mm
